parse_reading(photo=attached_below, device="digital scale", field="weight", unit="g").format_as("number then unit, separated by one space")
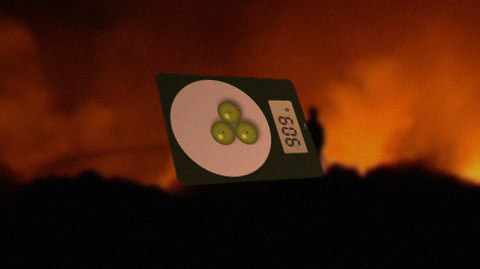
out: 909 g
